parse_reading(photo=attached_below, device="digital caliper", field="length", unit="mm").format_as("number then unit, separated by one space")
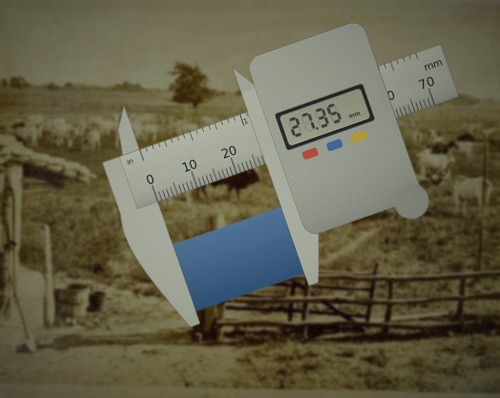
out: 27.35 mm
